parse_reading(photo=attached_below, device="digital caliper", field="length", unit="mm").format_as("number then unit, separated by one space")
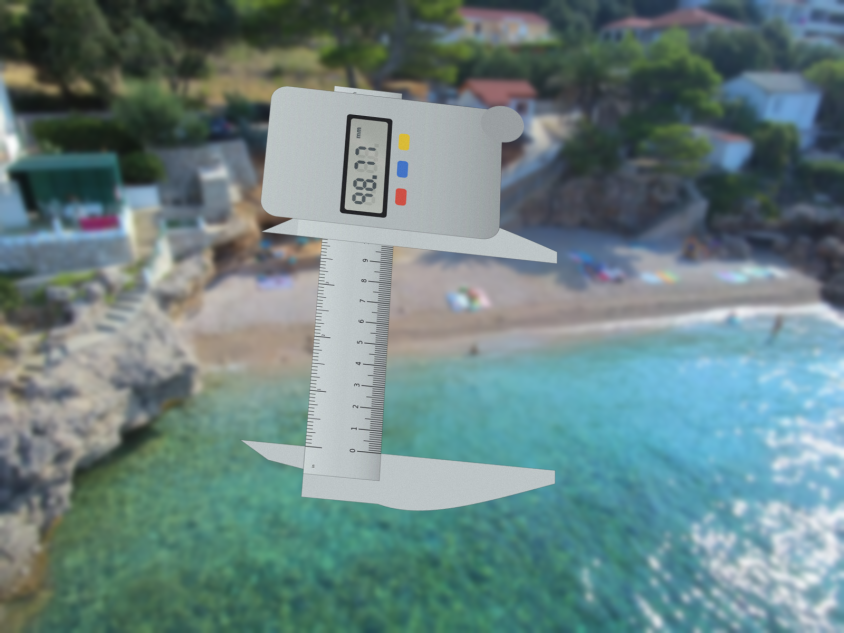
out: 98.77 mm
